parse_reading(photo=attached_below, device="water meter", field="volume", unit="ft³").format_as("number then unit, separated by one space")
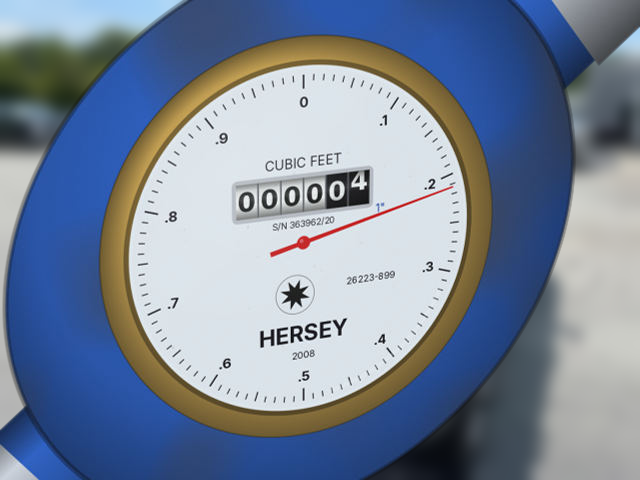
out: 4.21 ft³
